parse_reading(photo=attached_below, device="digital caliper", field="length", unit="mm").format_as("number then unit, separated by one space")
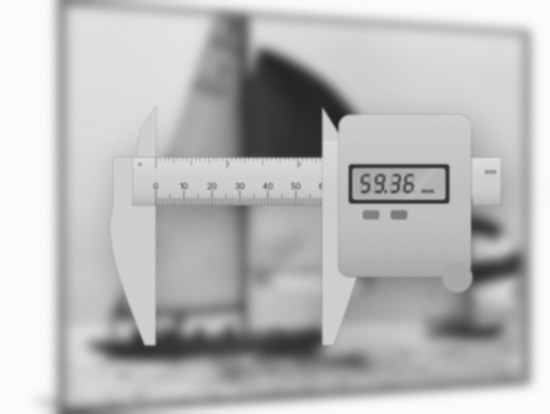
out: 59.36 mm
